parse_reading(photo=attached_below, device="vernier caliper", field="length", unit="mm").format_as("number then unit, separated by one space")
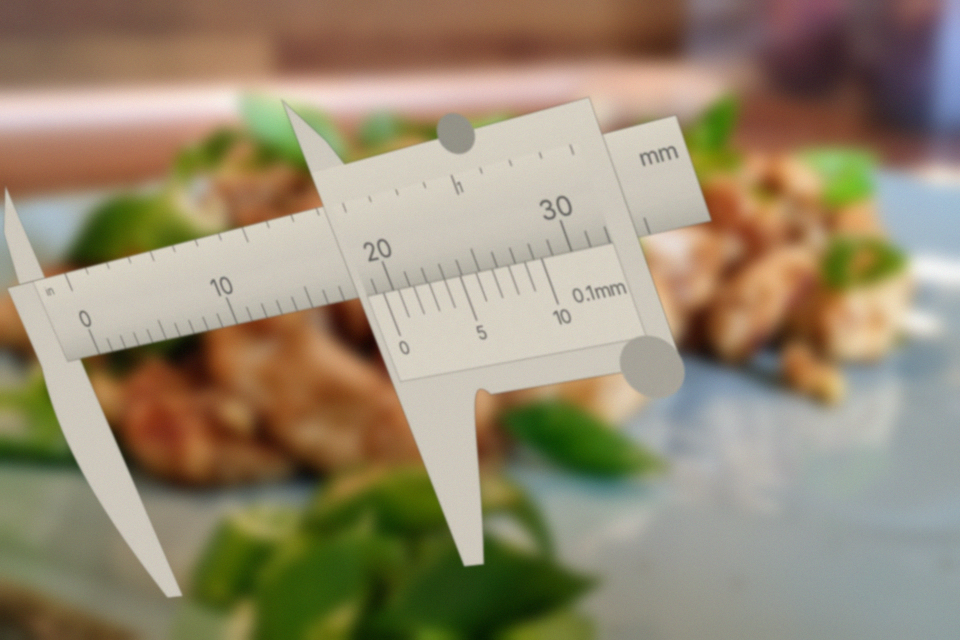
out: 19.4 mm
